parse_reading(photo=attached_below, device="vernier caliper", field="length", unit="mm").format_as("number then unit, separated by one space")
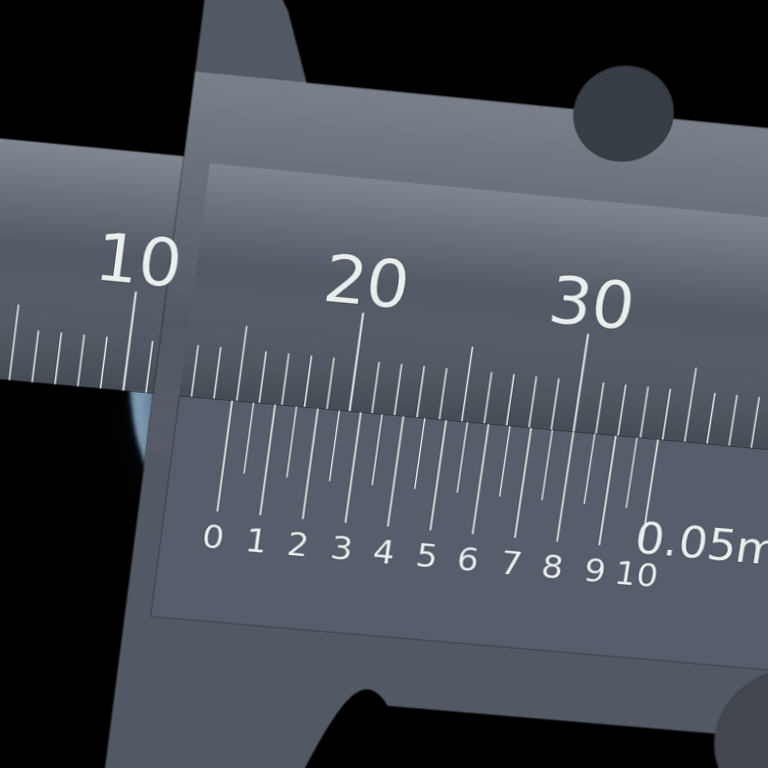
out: 14.80 mm
